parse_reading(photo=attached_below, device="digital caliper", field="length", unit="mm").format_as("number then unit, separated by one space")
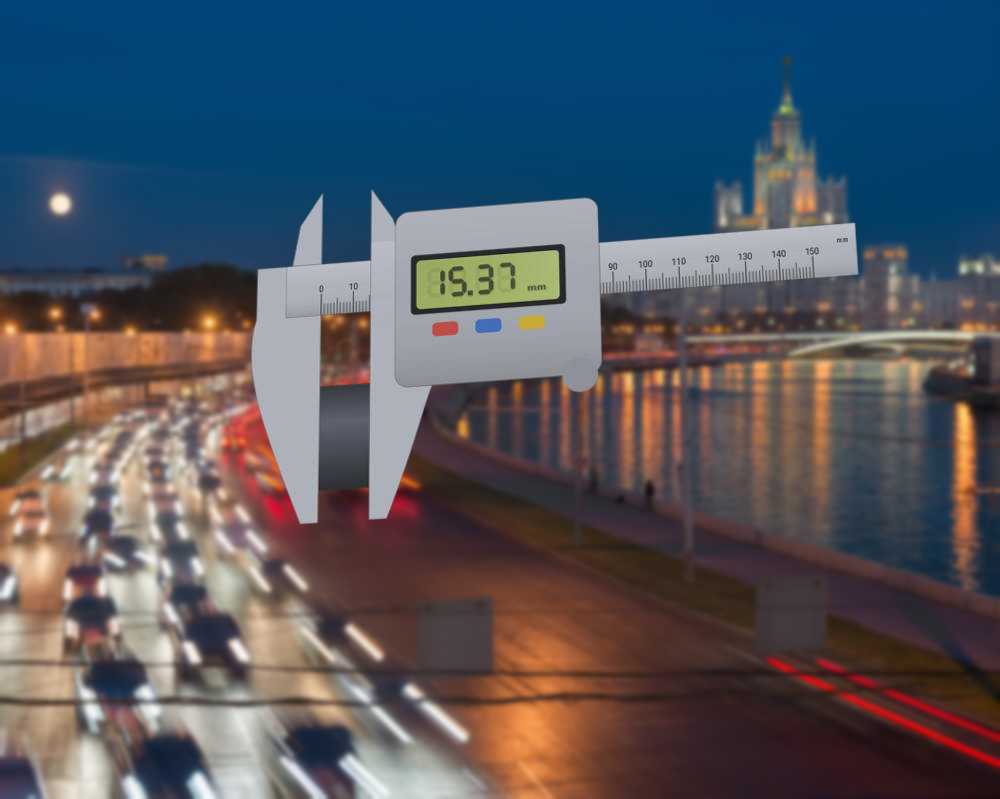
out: 15.37 mm
